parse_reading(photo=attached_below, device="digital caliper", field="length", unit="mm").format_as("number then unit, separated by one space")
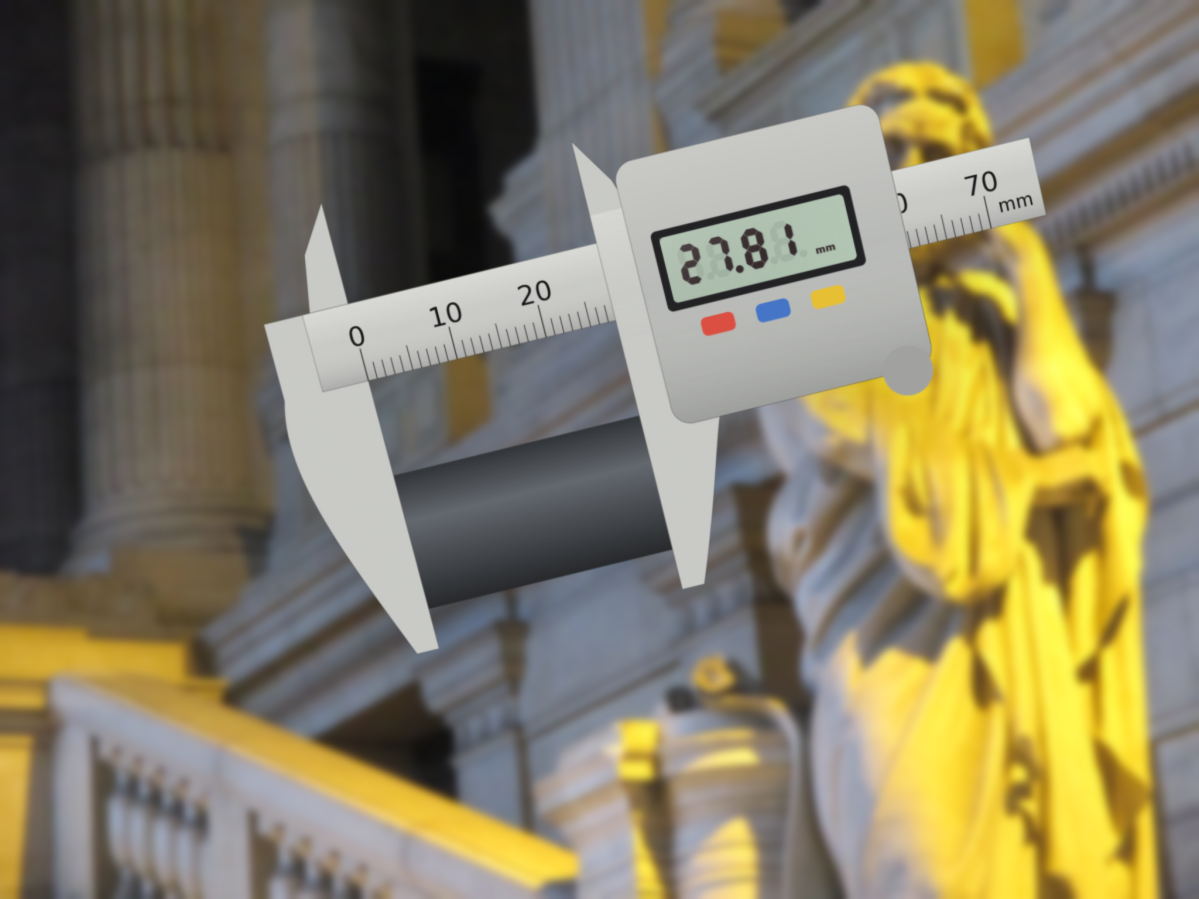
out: 27.81 mm
